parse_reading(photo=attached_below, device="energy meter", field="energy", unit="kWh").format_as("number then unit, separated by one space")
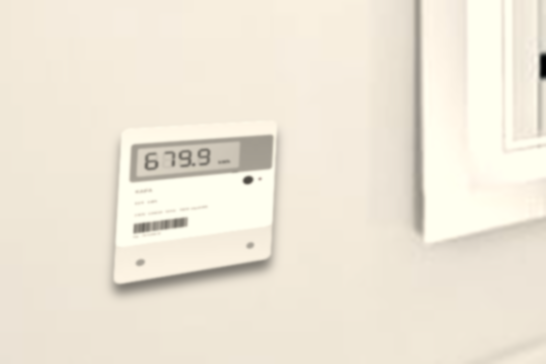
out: 679.9 kWh
